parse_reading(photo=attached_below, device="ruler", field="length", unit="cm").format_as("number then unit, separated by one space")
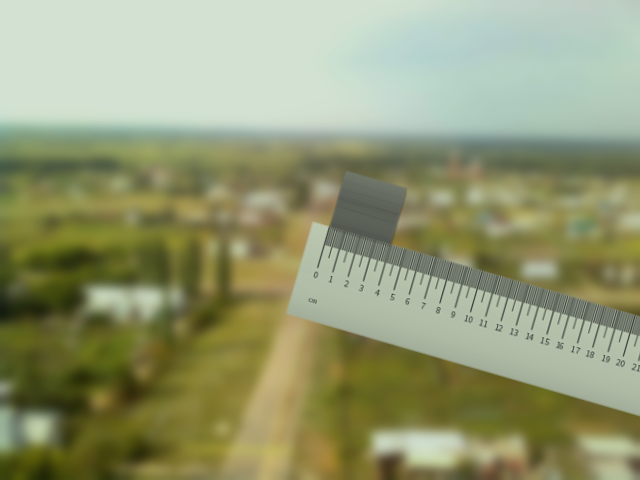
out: 4 cm
